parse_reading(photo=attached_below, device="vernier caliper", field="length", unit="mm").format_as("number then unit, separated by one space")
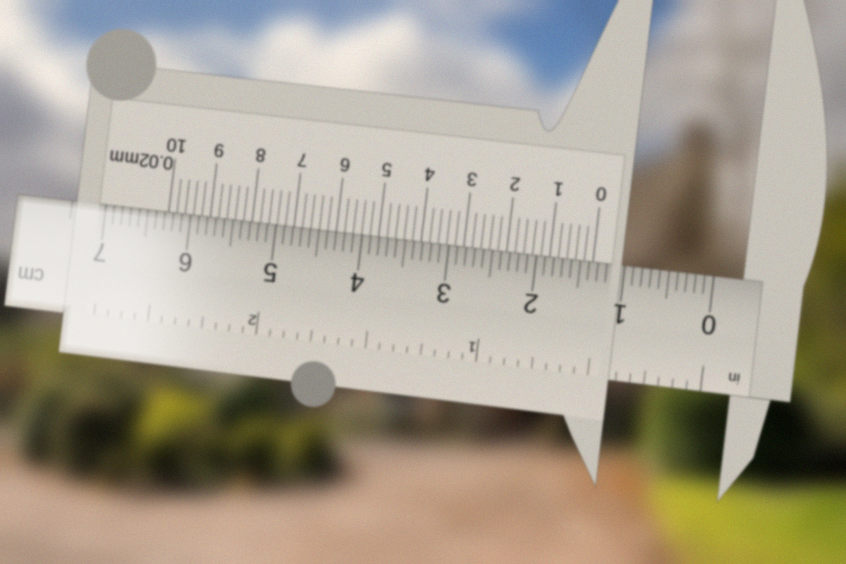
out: 13.6 mm
